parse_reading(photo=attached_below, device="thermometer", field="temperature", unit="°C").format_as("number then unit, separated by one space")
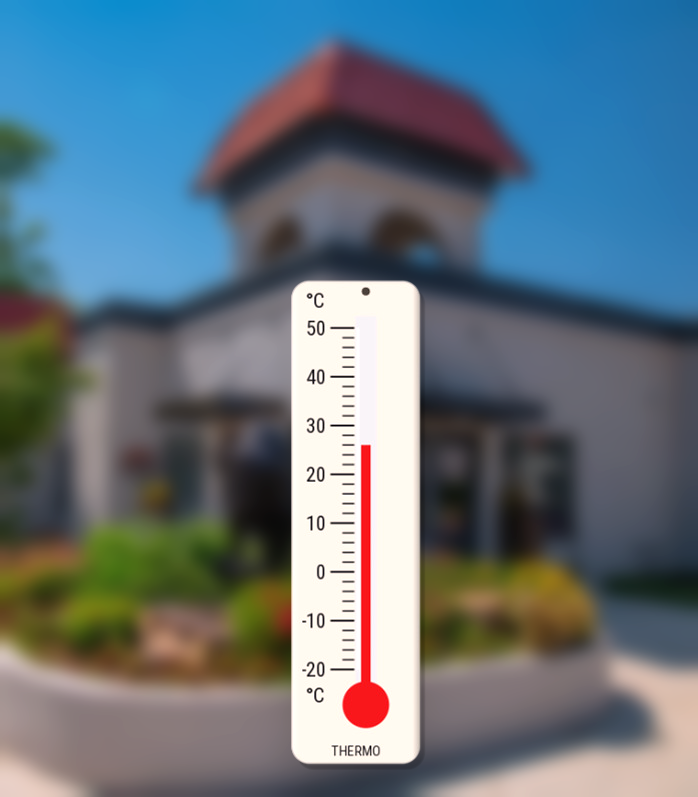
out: 26 °C
